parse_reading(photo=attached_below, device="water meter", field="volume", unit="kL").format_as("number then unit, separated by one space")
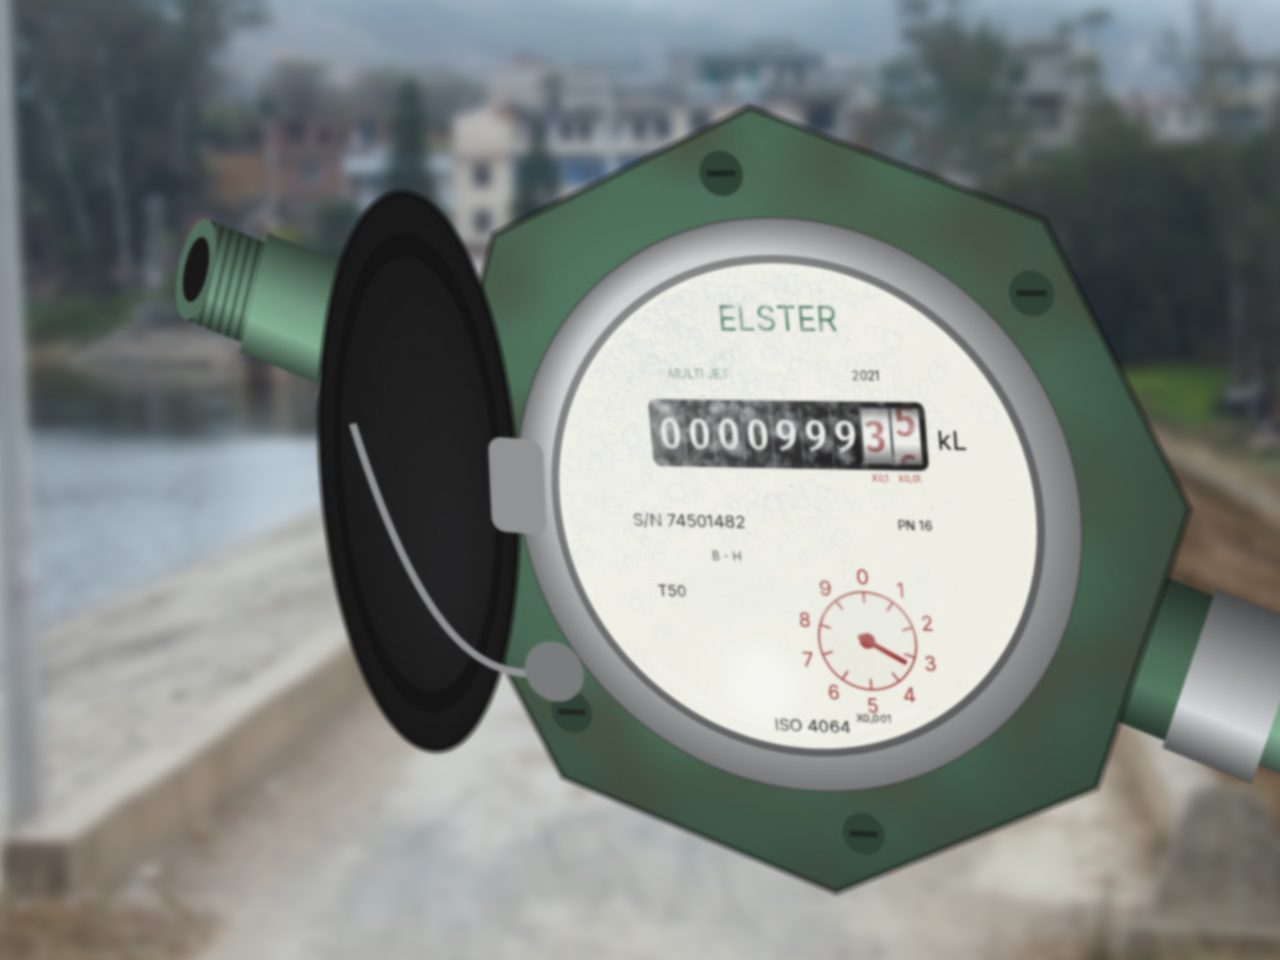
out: 999.353 kL
